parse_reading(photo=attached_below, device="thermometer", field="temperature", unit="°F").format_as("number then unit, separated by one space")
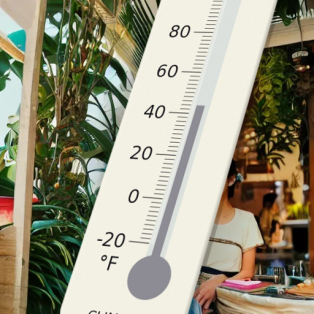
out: 44 °F
